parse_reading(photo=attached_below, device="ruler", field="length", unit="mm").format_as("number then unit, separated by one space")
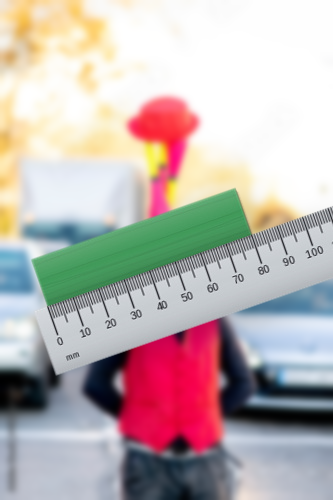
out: 80 mm
